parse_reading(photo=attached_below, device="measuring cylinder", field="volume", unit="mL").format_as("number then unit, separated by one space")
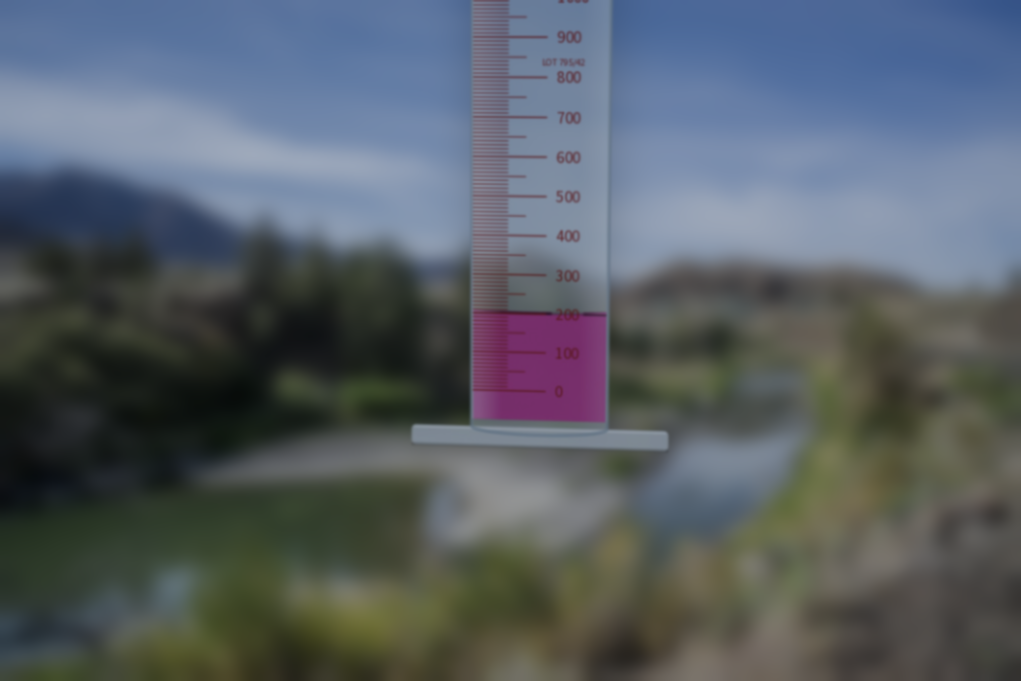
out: 200 mL
